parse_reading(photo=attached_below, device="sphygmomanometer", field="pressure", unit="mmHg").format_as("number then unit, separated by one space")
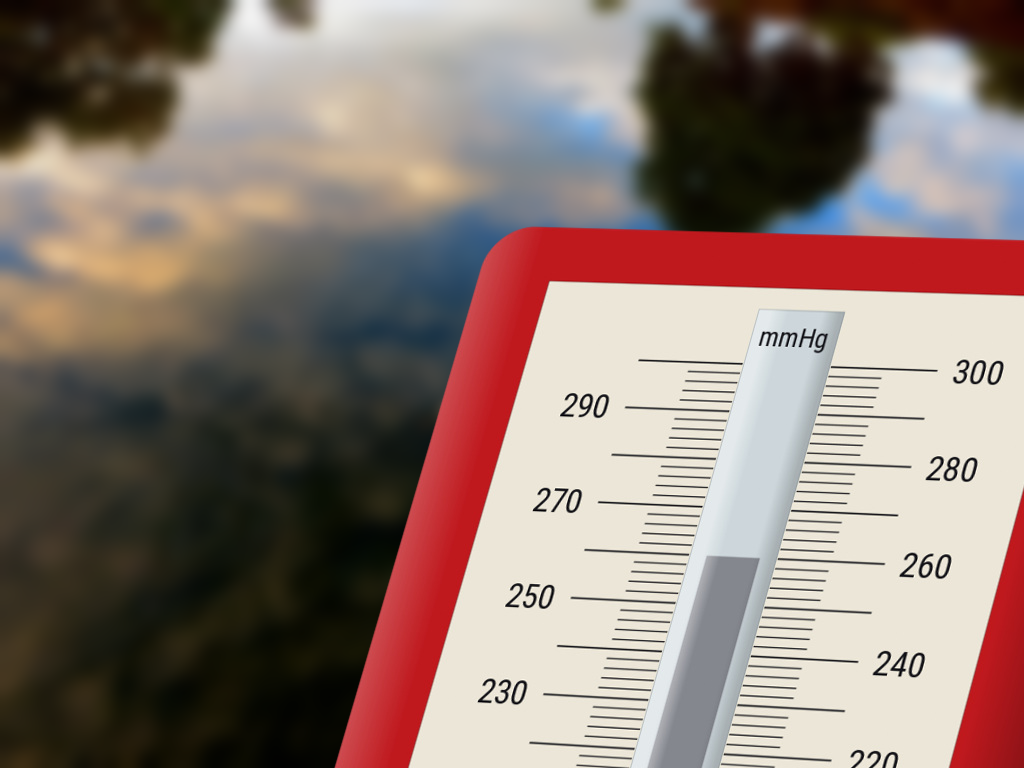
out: 260 mmHg
